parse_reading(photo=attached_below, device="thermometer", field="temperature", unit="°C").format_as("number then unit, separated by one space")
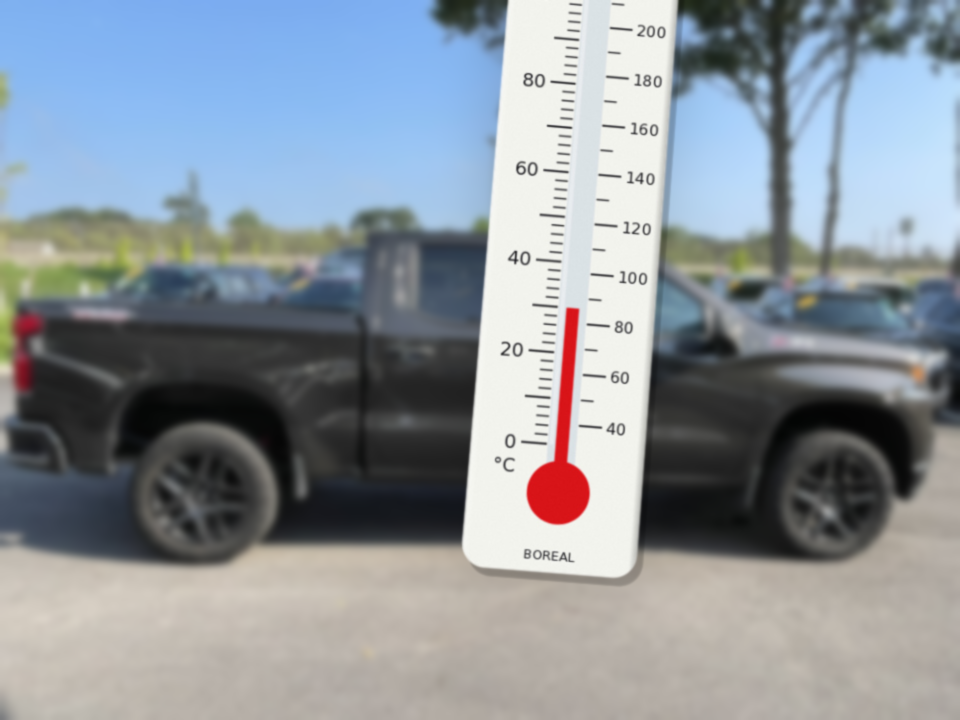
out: 30 °C
